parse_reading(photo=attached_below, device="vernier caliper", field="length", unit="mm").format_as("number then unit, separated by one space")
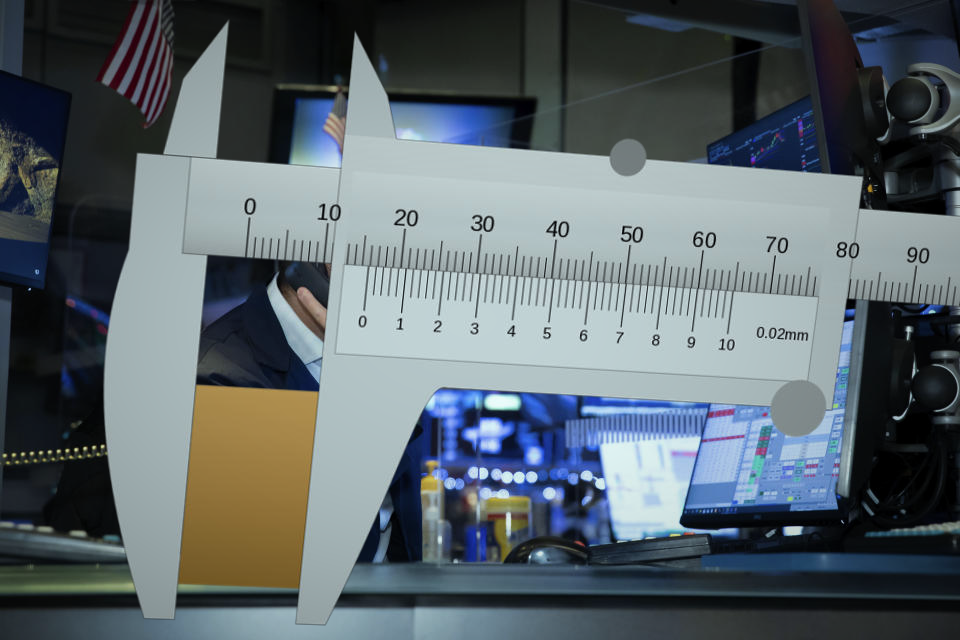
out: 15.8 mm
